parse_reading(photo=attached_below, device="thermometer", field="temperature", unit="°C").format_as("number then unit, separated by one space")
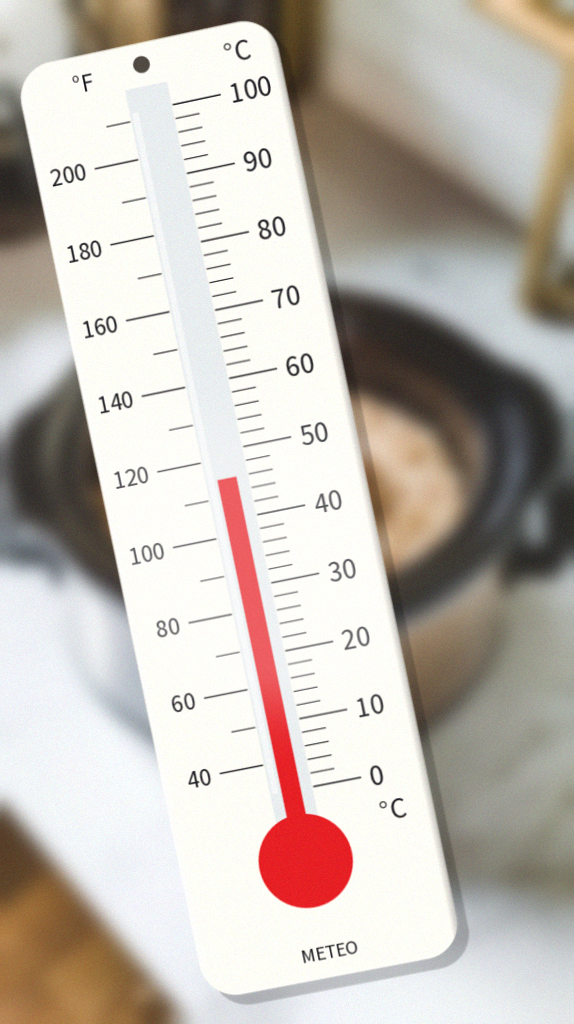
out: 46 °C
